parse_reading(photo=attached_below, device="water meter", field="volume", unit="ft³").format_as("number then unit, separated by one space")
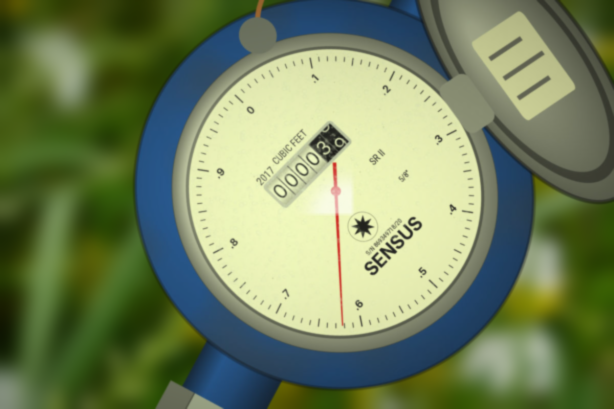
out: 38.62 ft³
